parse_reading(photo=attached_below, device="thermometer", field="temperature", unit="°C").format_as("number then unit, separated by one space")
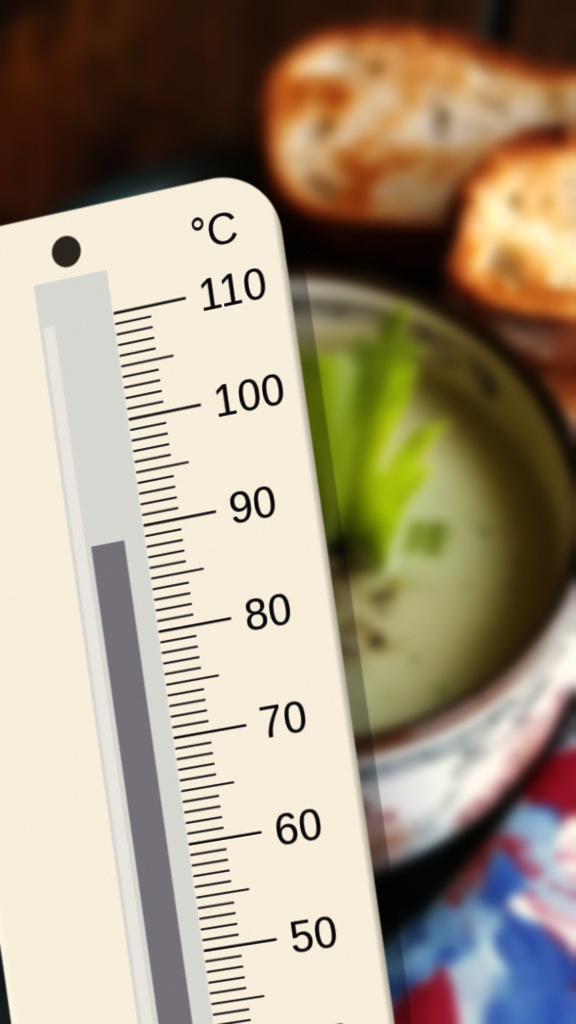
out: 89 °C
